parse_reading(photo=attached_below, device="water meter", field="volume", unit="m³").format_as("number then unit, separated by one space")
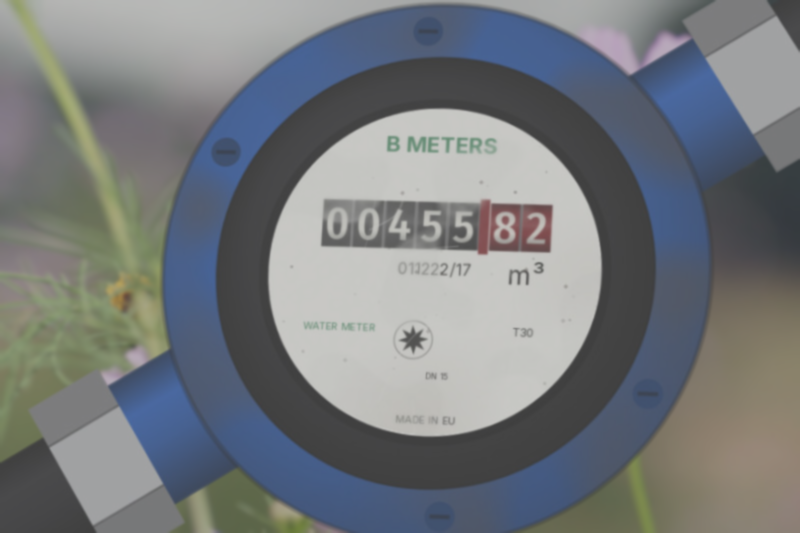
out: 455.82 m³
